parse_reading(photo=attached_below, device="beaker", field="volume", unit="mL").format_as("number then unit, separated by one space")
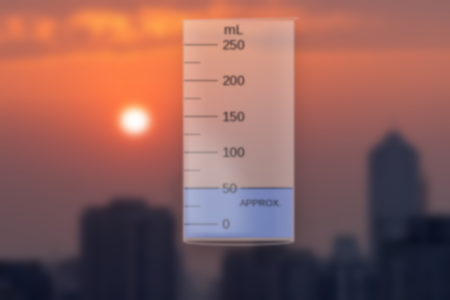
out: 50 mL
